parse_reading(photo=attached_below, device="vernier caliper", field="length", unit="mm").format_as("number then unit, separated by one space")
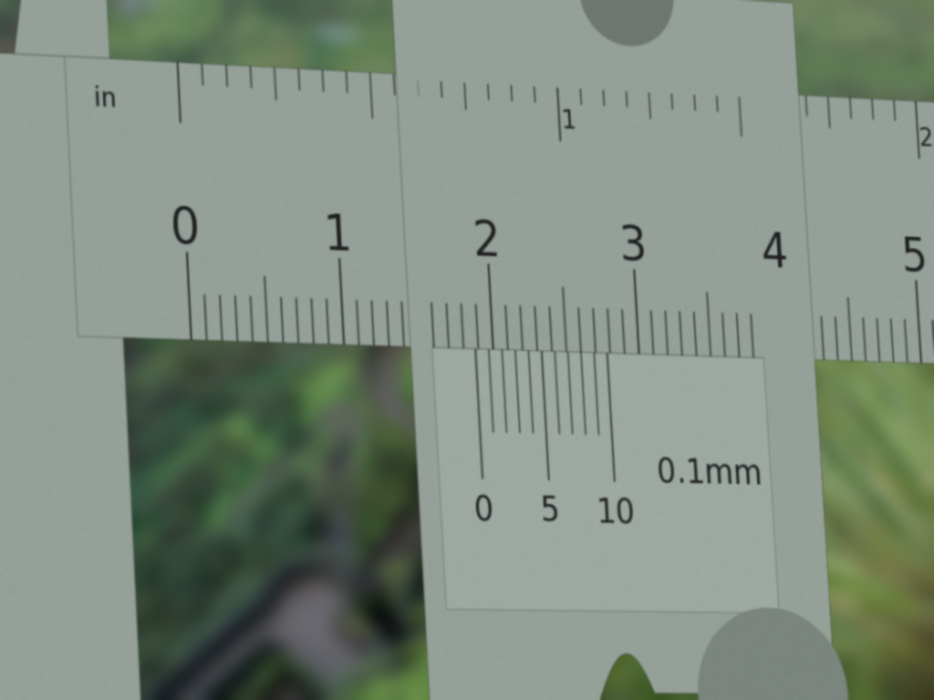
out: 18.8 mm
